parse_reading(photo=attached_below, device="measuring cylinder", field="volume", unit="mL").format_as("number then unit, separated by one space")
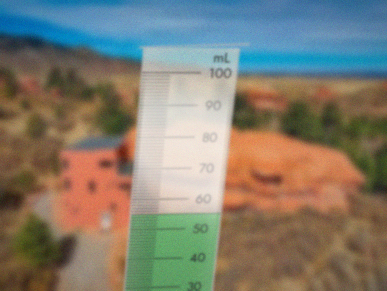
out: 55 mL
